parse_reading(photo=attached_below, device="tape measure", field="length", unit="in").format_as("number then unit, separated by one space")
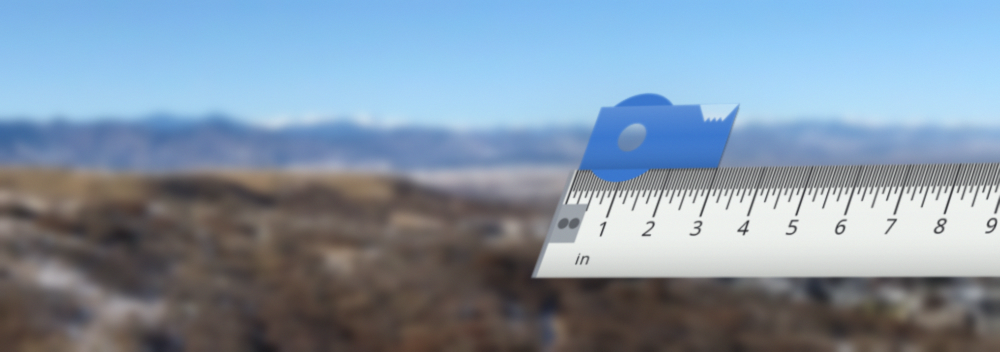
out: 3 in
